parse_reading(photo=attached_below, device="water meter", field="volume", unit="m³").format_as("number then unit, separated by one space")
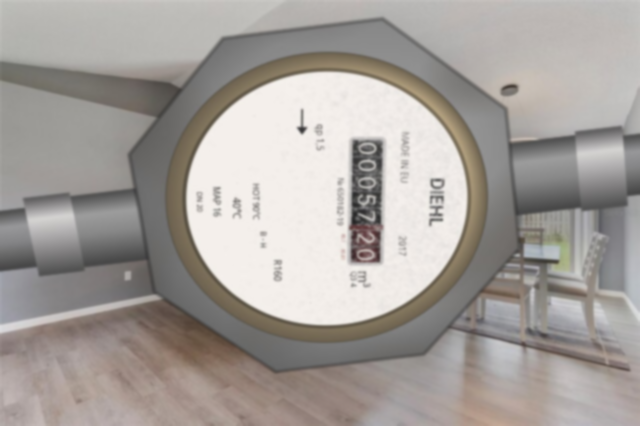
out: 57.20 m³
